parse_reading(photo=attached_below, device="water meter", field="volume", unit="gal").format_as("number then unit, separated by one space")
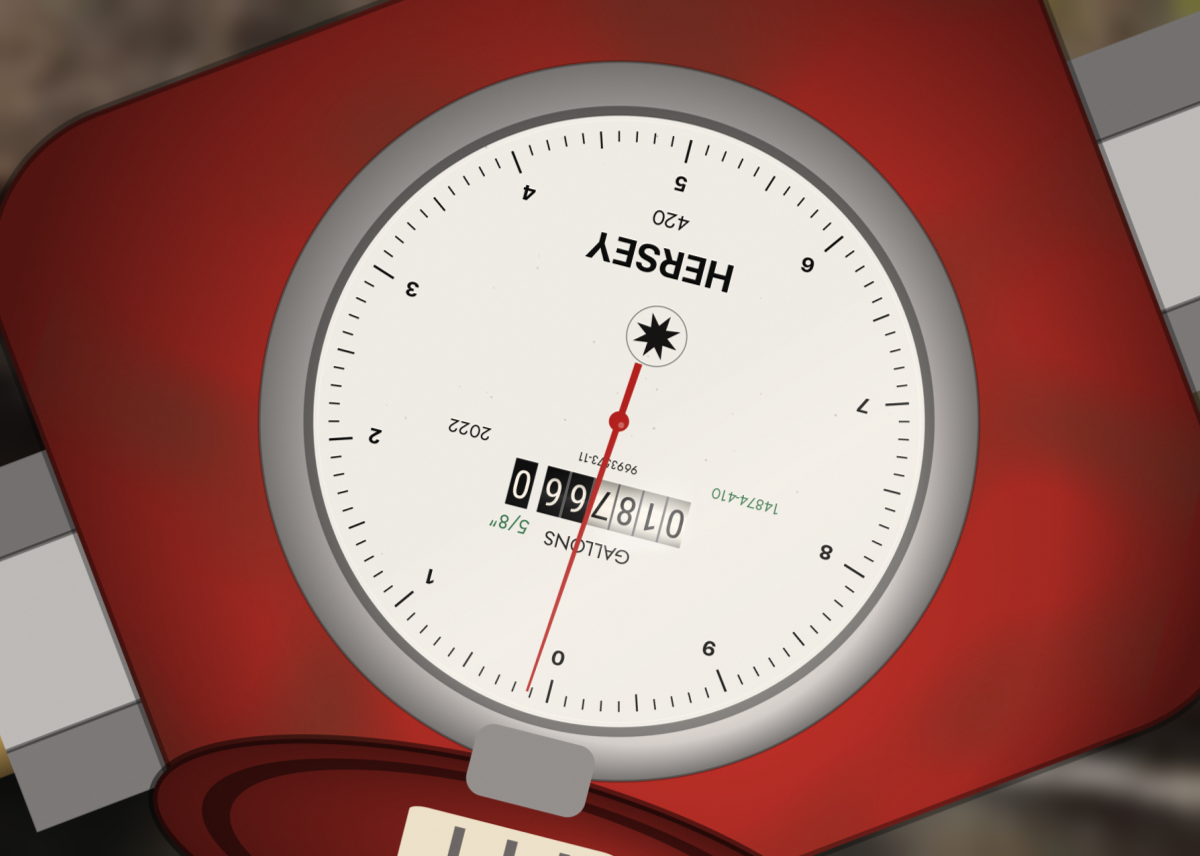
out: 187660.1 gal
